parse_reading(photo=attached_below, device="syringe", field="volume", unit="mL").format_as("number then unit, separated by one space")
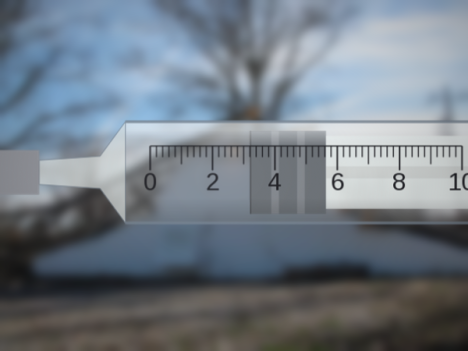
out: 3.2 mL
